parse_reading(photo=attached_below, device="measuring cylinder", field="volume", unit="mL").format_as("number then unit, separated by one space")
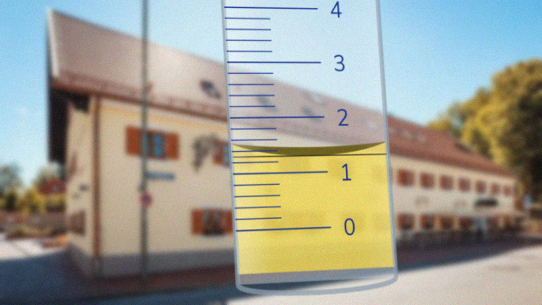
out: 1.3 mL
